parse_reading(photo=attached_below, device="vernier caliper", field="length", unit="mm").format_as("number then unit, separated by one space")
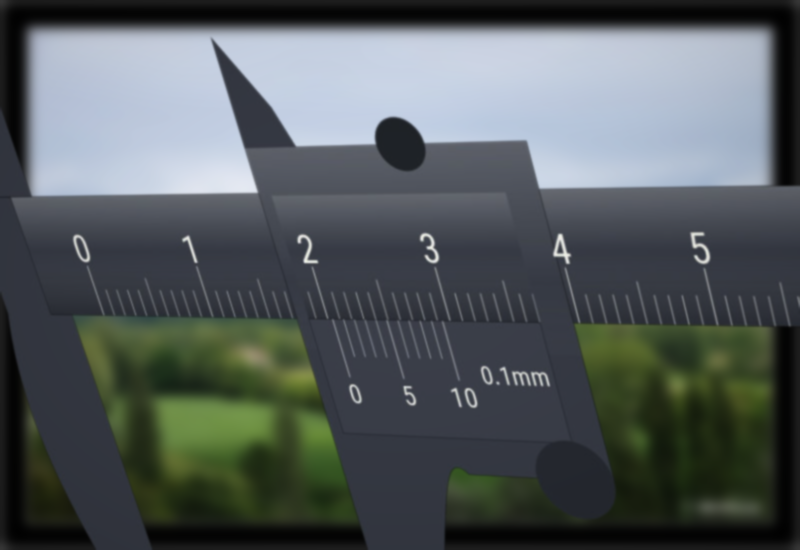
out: 20.4 mm
